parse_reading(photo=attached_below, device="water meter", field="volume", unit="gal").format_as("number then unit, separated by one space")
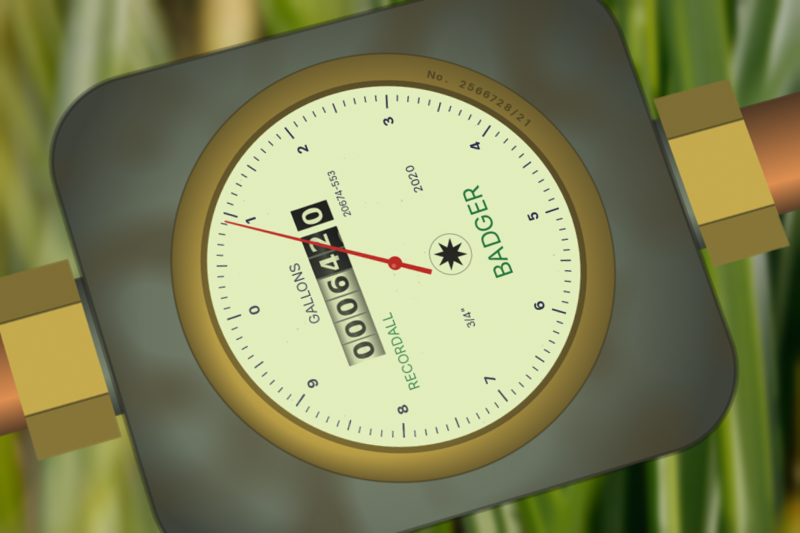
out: 6420.9 gal
